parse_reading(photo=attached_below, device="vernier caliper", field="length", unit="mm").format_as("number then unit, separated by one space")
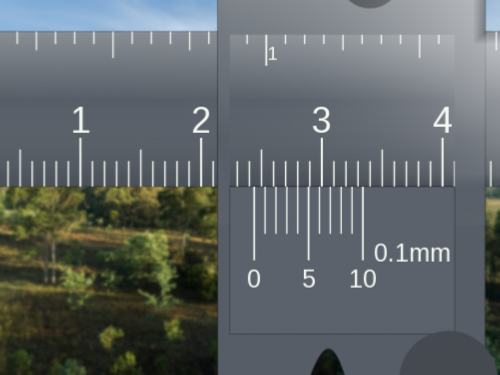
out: 24.4 mm
